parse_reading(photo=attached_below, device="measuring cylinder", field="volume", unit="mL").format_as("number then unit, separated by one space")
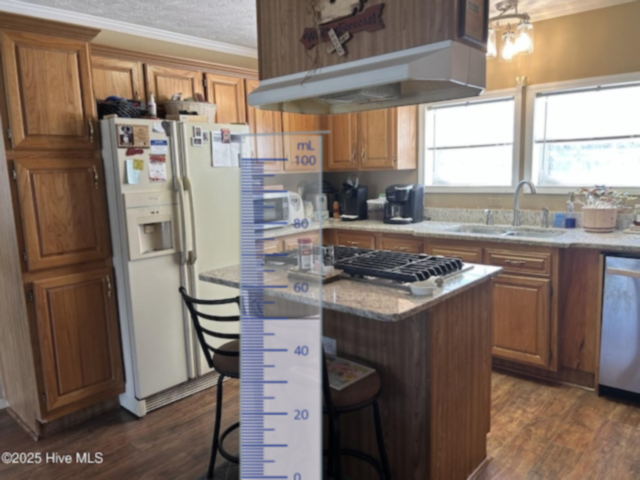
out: 50 mL
